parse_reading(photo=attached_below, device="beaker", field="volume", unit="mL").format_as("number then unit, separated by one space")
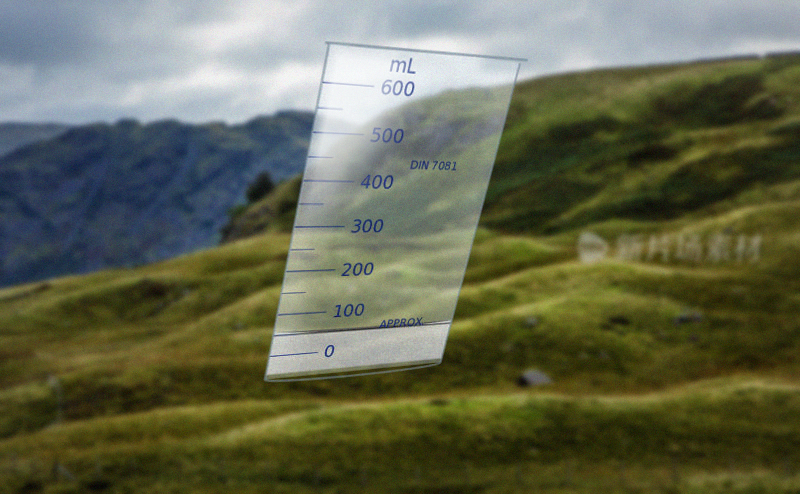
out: 50 mL
